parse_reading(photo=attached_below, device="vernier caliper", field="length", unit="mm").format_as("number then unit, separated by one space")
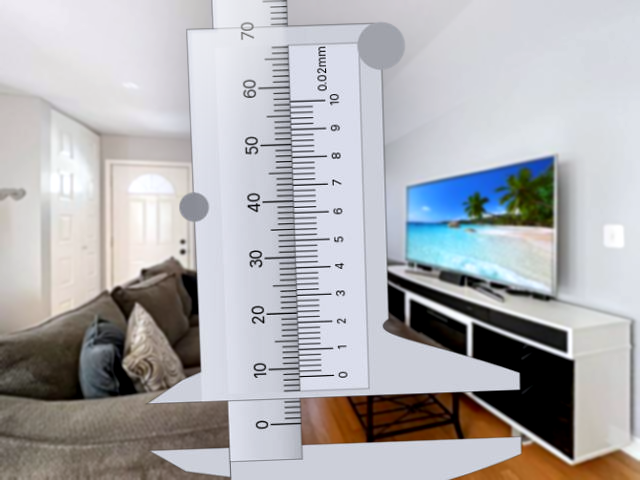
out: 8.5 mm
